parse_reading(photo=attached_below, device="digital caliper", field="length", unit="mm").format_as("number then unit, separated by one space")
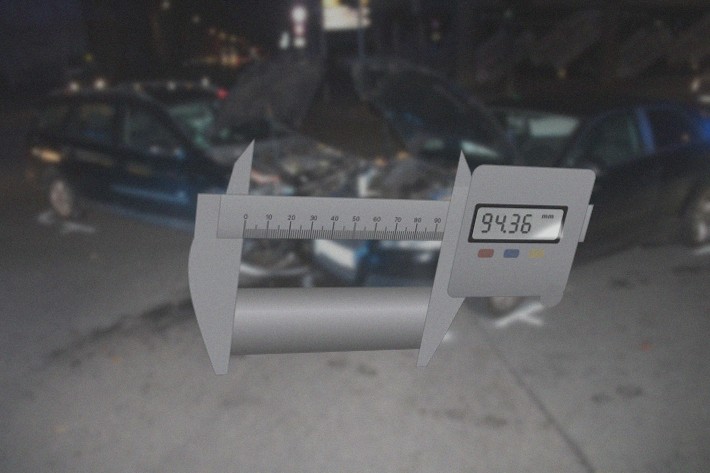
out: 94.36 mm
